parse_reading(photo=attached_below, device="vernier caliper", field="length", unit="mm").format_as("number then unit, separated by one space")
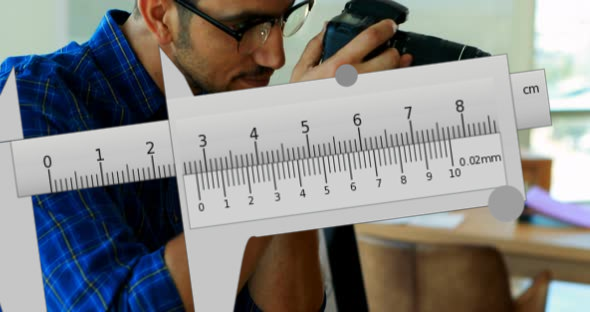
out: 28.0 mm
